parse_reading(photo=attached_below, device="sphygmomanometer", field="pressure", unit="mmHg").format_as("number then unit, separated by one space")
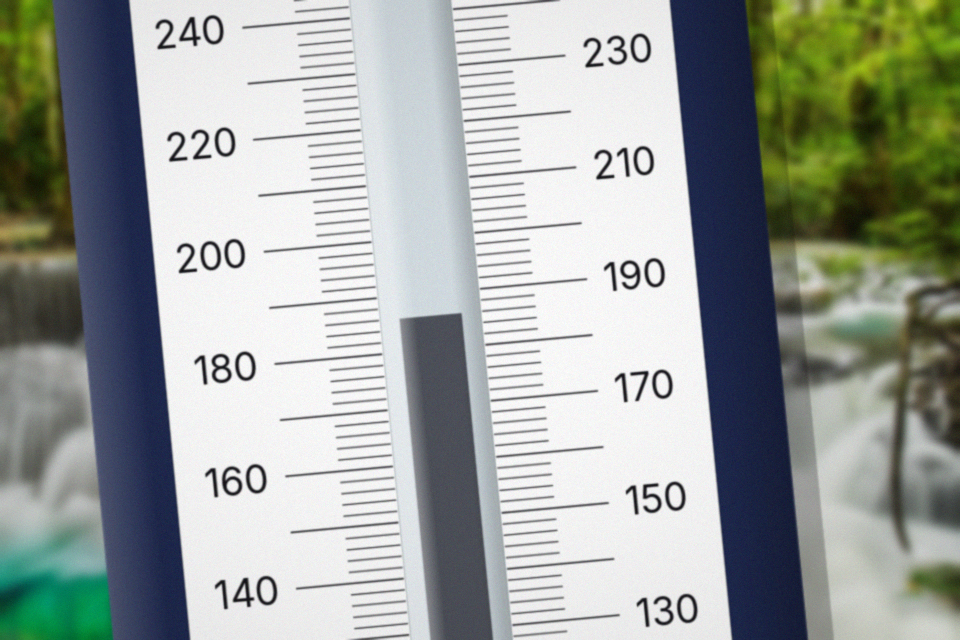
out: 186 mmHg
